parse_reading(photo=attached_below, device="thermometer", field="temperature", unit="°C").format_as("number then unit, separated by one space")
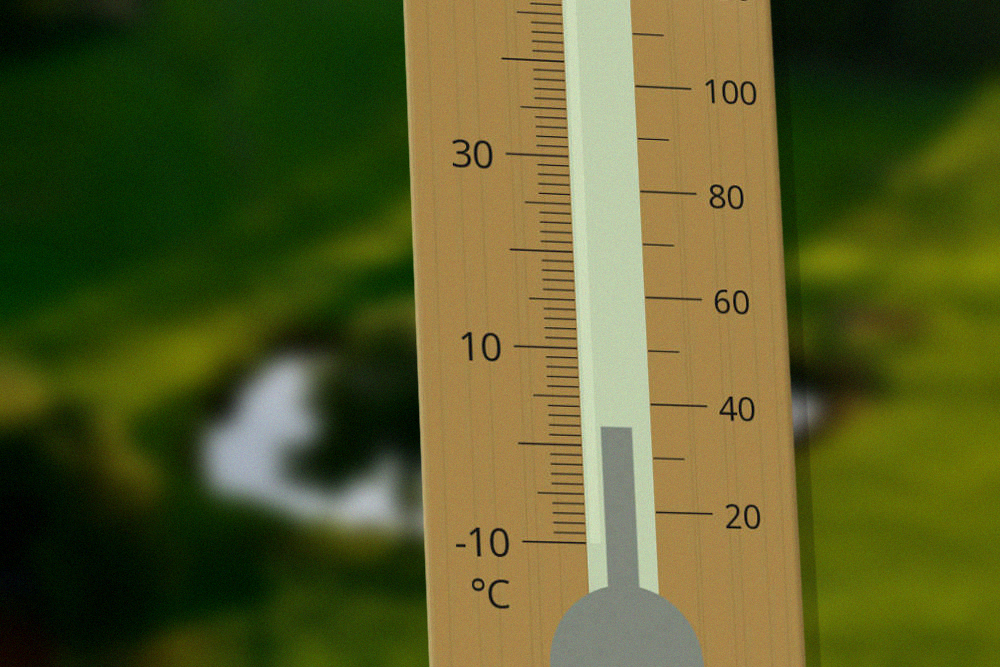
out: 2 °C
